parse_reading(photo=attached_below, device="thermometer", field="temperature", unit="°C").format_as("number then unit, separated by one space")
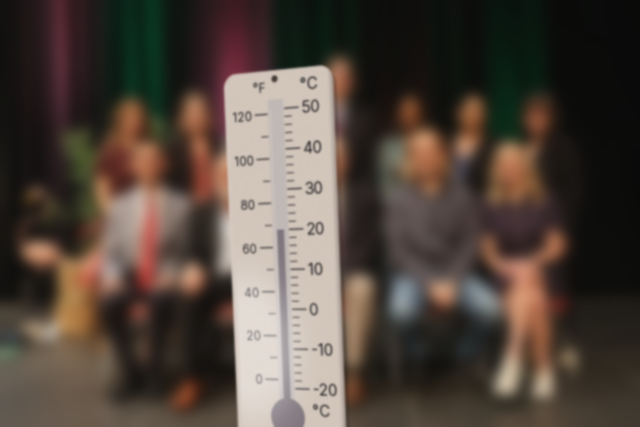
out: 20 °C
